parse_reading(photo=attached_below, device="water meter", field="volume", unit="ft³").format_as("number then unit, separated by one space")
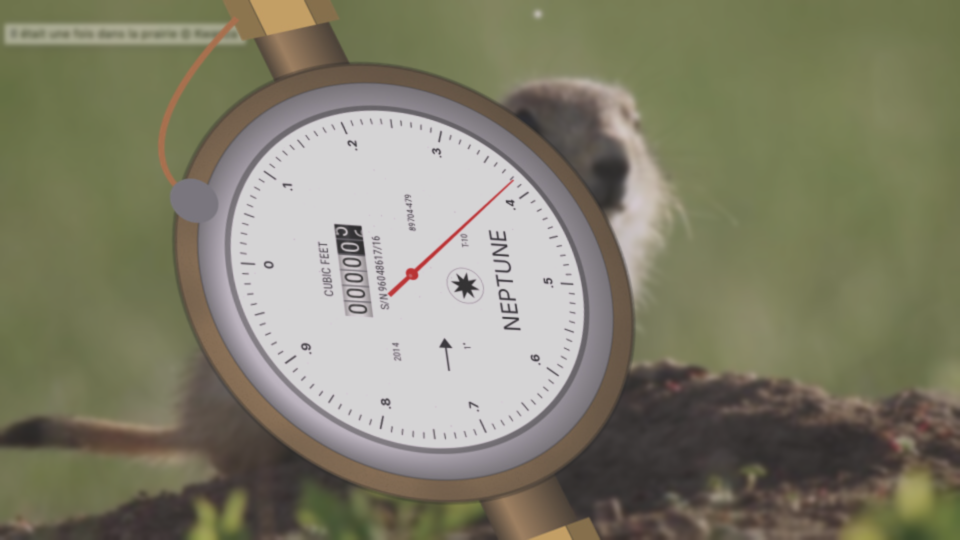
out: 5.38 ft³
